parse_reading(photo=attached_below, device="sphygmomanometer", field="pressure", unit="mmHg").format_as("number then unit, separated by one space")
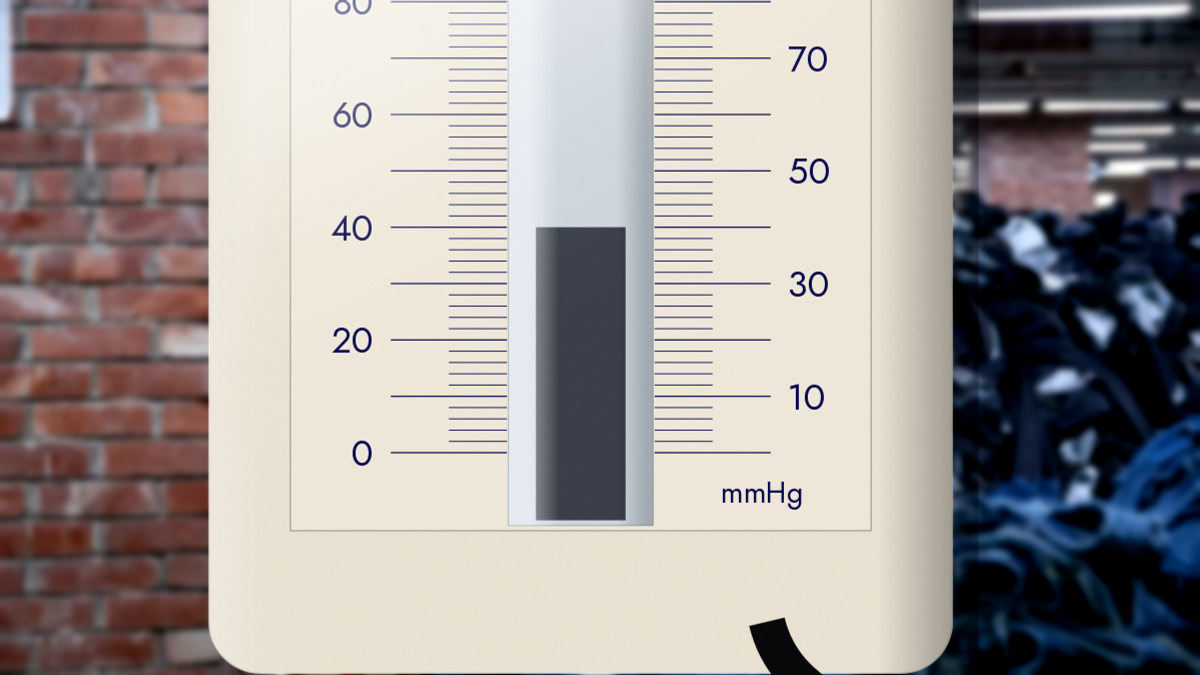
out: 40 mmHg
